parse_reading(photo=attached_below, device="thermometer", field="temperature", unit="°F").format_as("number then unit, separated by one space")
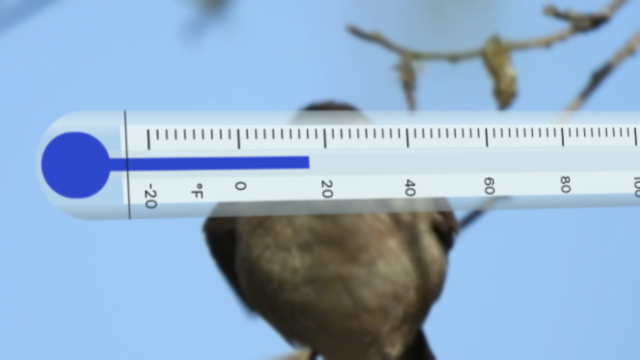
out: 16 °F
